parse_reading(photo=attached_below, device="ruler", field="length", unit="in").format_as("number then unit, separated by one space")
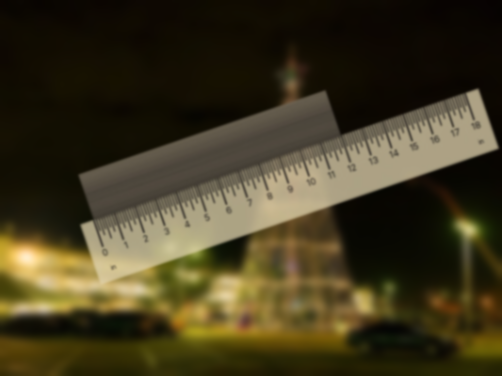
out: 12 in
